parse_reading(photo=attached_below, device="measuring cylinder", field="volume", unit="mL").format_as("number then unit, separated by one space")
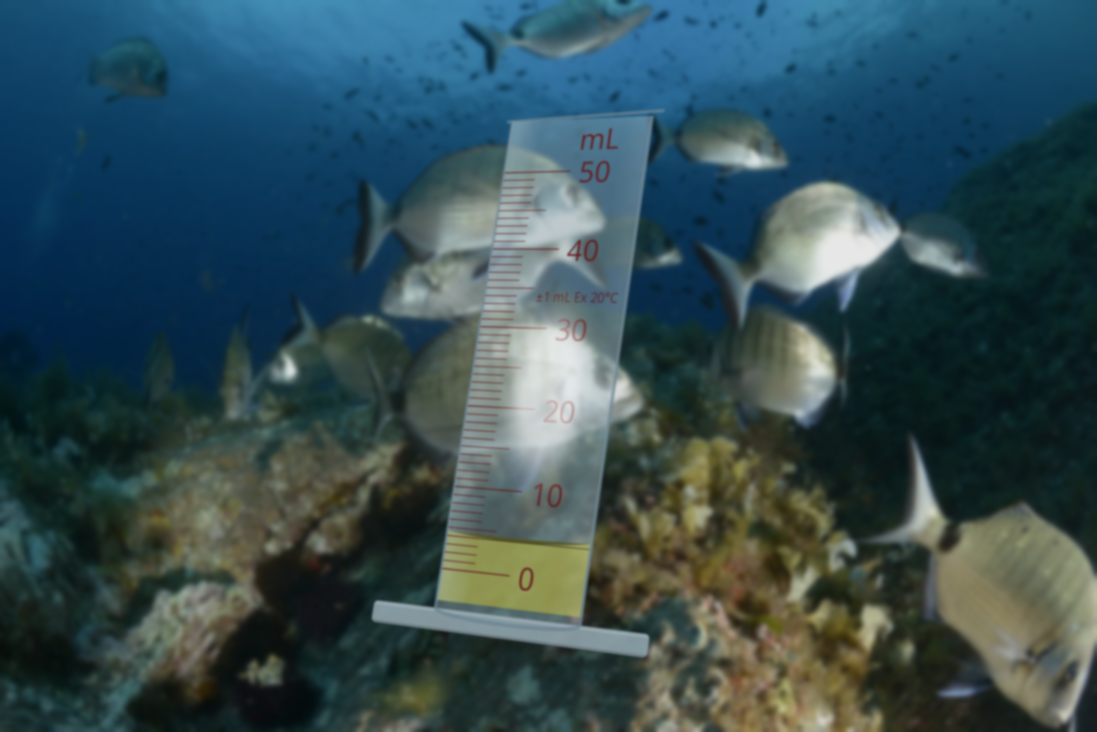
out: 4 mL
